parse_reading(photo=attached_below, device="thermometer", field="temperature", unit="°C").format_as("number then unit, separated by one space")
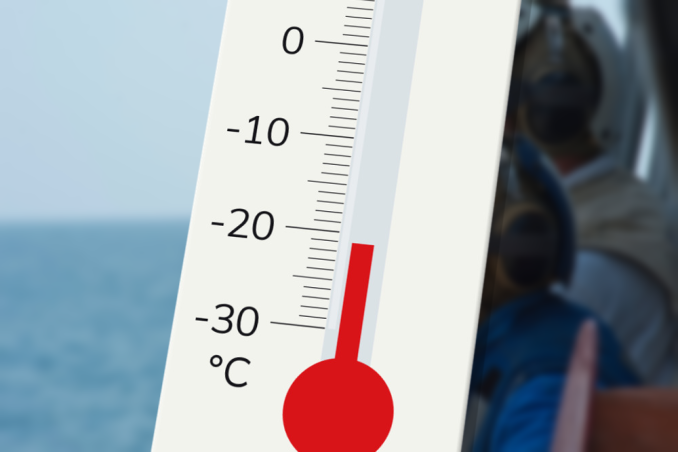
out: -21 °C
